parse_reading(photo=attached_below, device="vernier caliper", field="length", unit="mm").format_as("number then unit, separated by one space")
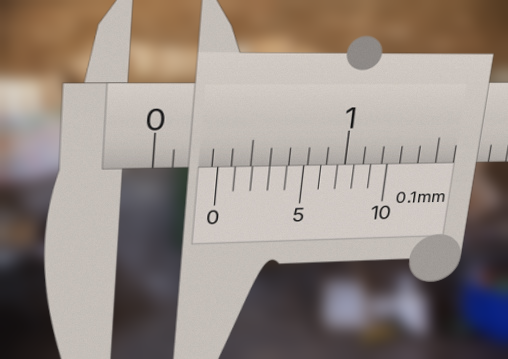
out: 3.3 mm
